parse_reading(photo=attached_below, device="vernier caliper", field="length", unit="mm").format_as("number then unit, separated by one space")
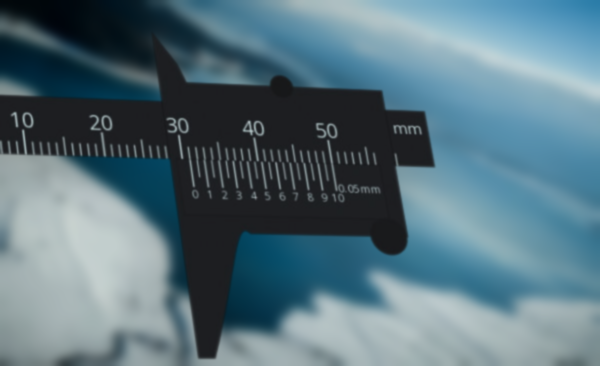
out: 31.0 mm
